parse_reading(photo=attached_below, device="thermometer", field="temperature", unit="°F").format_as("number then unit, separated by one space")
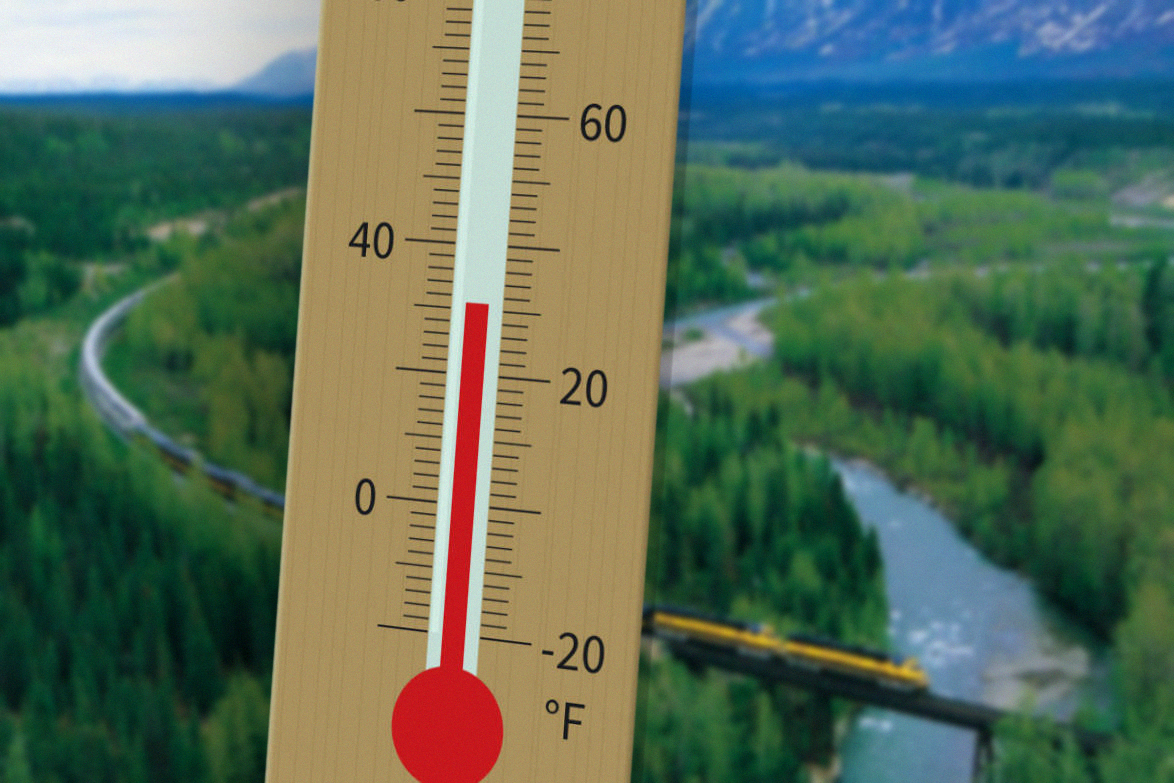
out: 31 °F
